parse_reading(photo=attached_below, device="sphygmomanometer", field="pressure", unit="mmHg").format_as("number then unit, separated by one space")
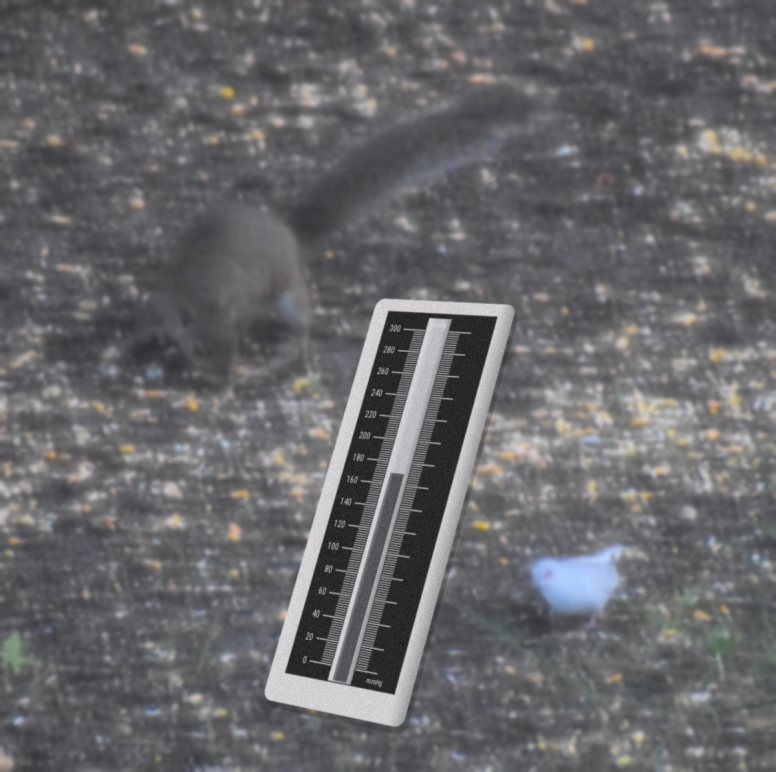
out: 170 mmHg
